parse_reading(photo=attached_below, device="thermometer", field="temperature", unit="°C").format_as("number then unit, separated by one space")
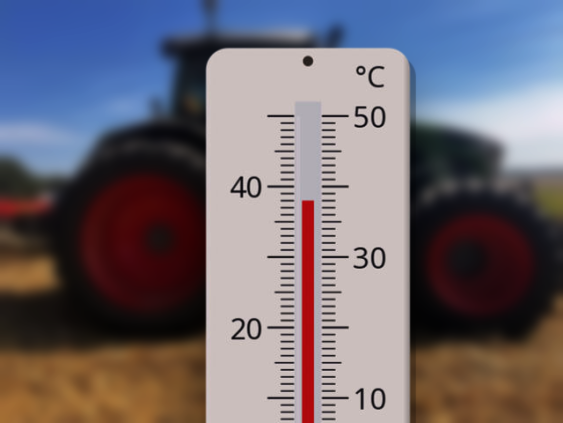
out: 38 °C
